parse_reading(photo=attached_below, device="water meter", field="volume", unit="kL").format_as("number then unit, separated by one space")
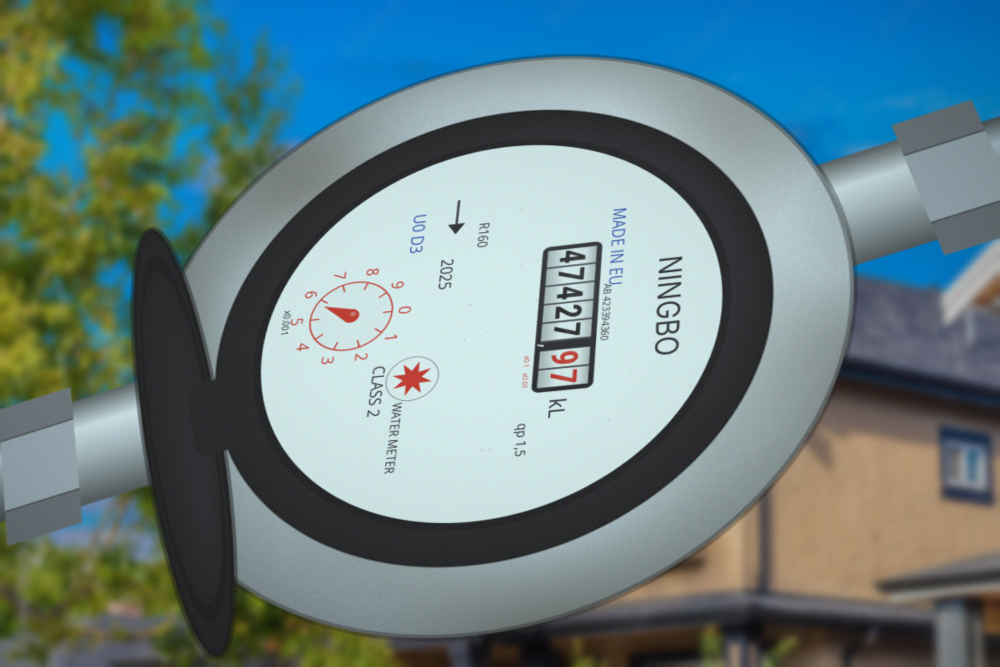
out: 47427.975 kL
